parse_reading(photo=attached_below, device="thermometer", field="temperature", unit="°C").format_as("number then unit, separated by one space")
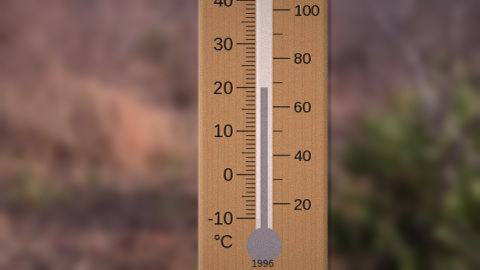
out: 20 °C
